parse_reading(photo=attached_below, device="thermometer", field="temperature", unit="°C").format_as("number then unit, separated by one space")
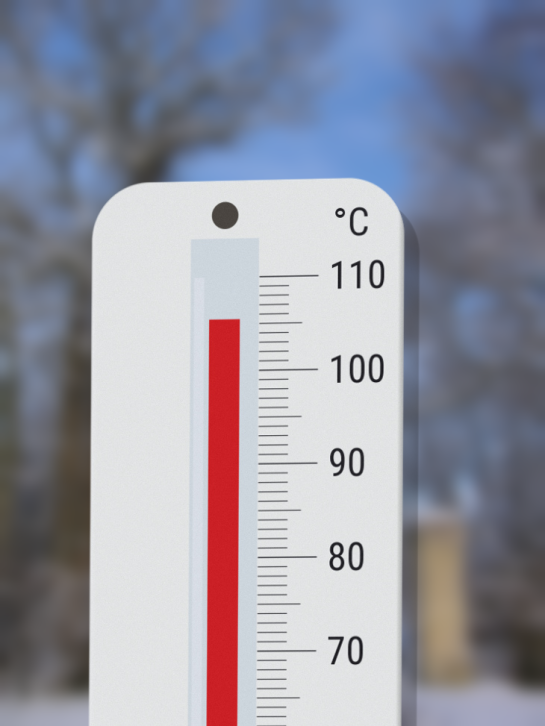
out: 105.5 °C
